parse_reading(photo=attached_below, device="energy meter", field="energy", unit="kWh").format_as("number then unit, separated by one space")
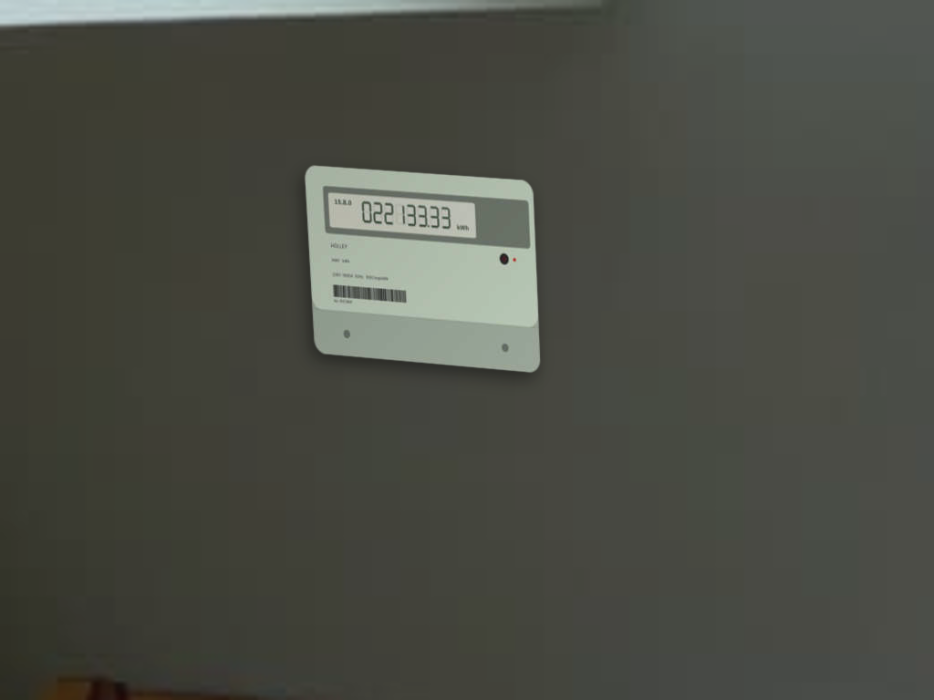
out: 22133.33 kWh
